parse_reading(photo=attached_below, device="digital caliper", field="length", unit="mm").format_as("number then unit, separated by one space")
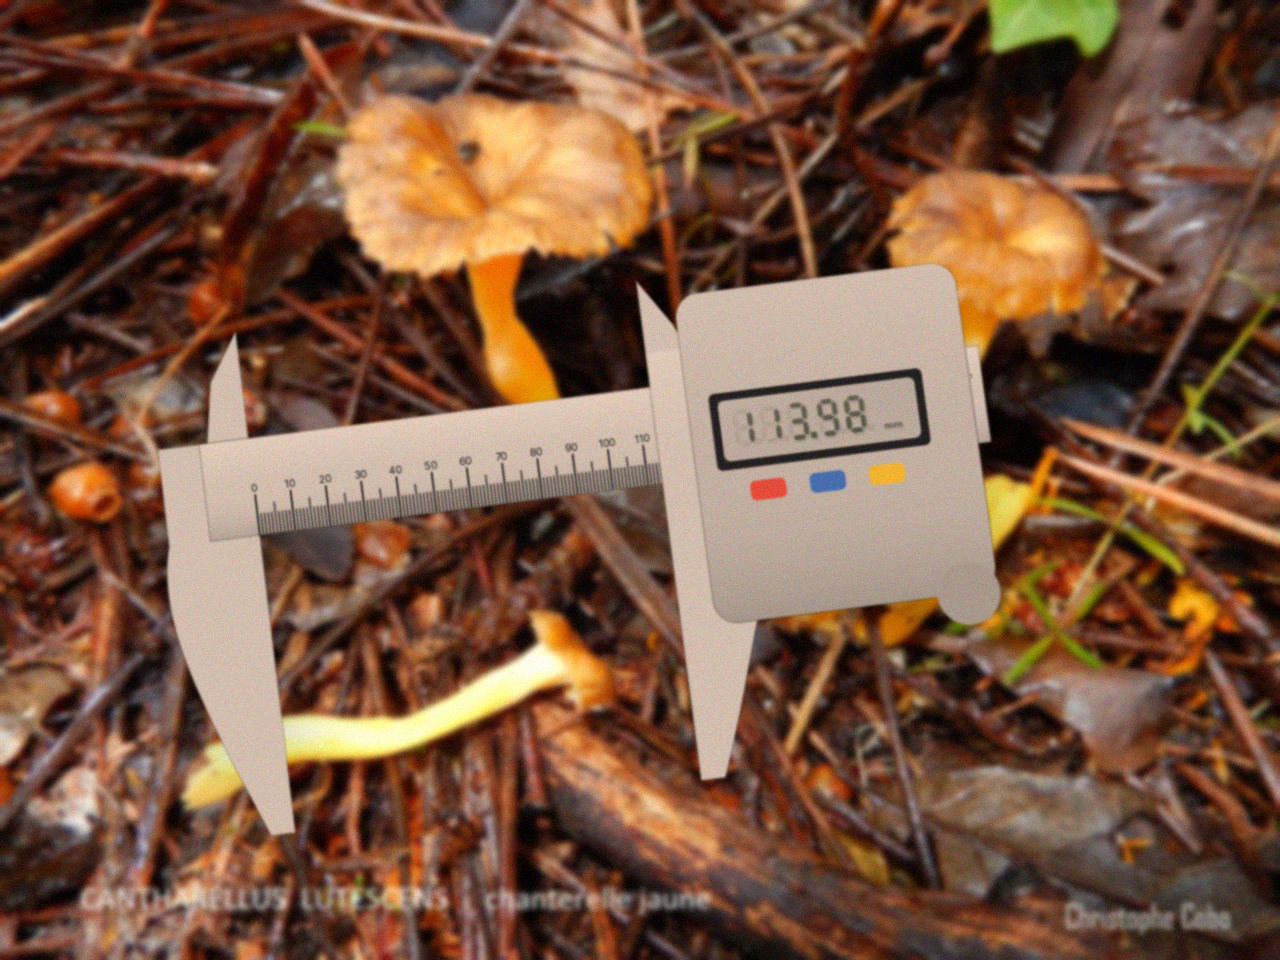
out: 113.98 mm
